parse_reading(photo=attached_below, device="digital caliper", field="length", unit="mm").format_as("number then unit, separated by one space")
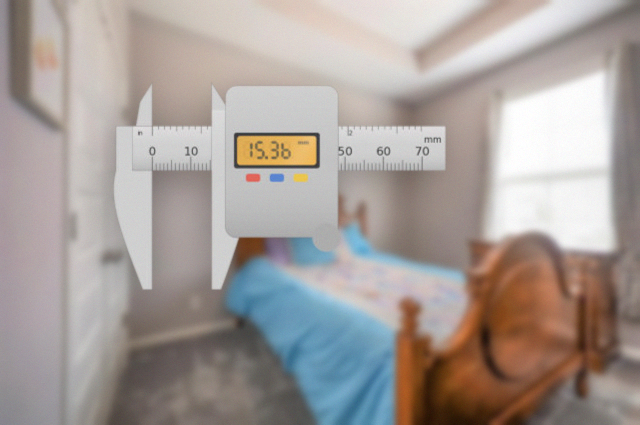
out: 15.36 mm
